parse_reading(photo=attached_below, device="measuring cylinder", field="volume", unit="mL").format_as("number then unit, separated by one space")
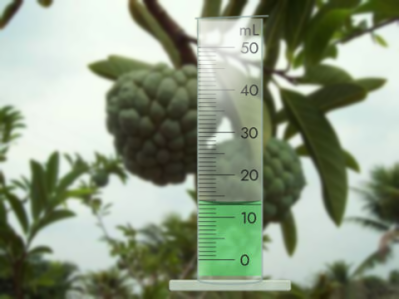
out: 13 mL
